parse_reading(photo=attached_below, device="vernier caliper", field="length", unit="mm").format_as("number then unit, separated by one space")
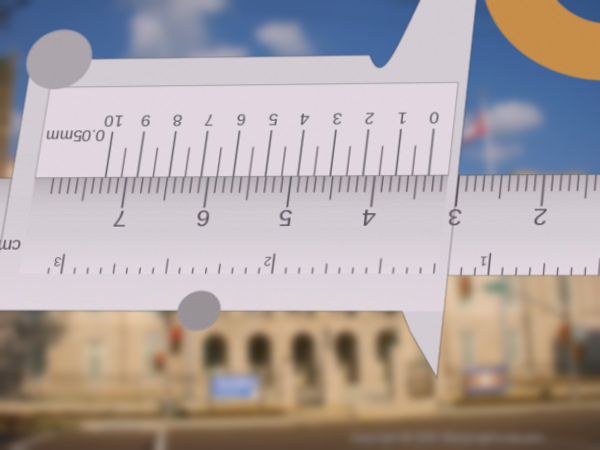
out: 33.6 mm
